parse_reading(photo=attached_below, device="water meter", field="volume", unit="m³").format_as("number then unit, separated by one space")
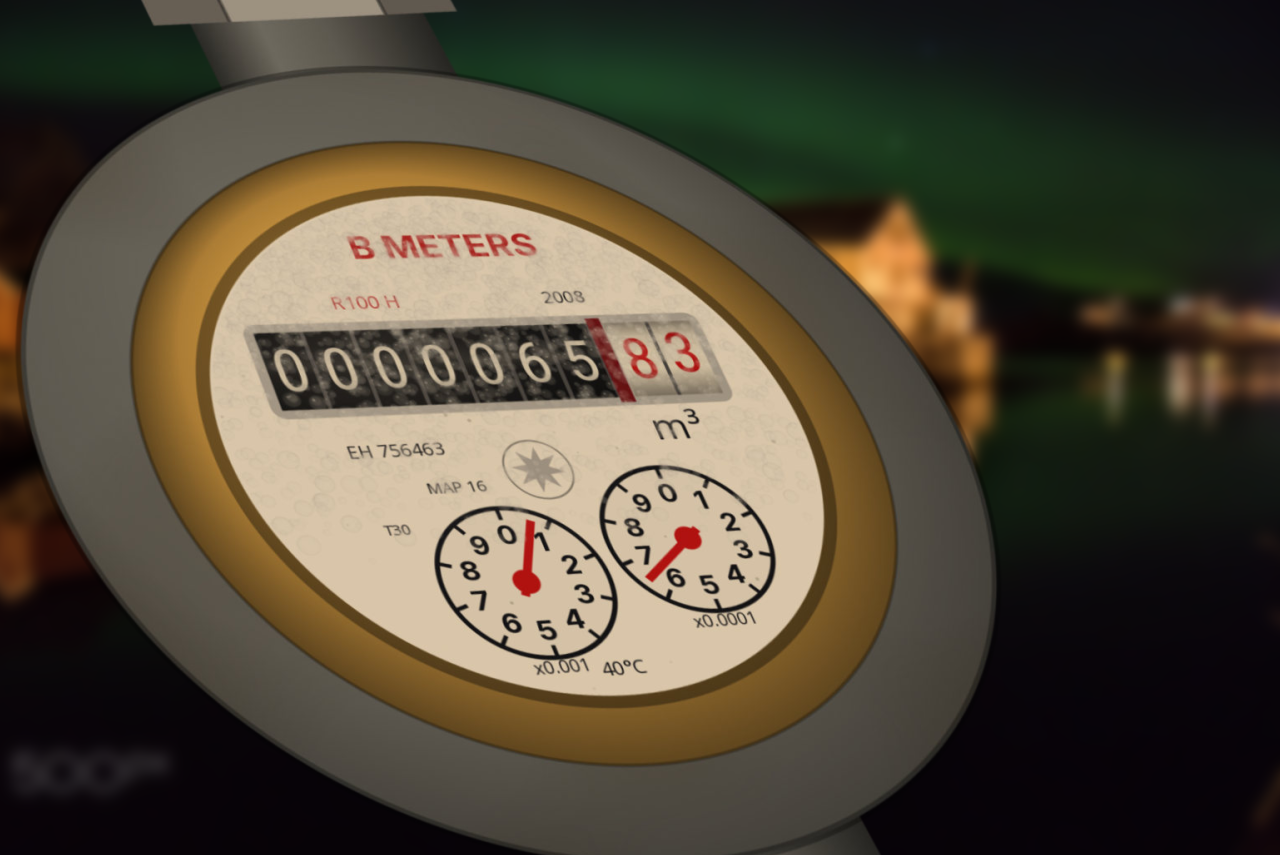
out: 65.8306 m³
